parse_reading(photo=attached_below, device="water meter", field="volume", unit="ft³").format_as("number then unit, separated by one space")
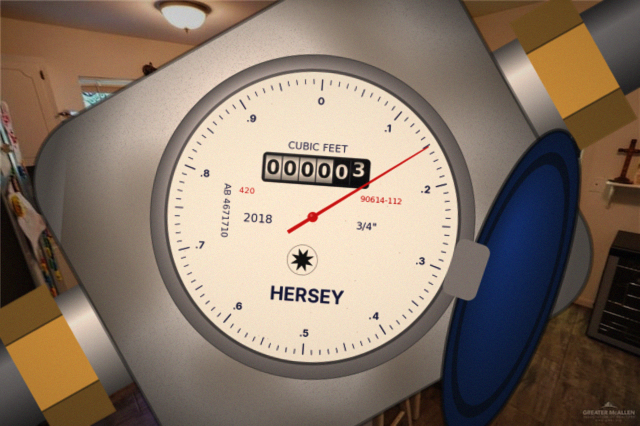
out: 3.15 ft³
